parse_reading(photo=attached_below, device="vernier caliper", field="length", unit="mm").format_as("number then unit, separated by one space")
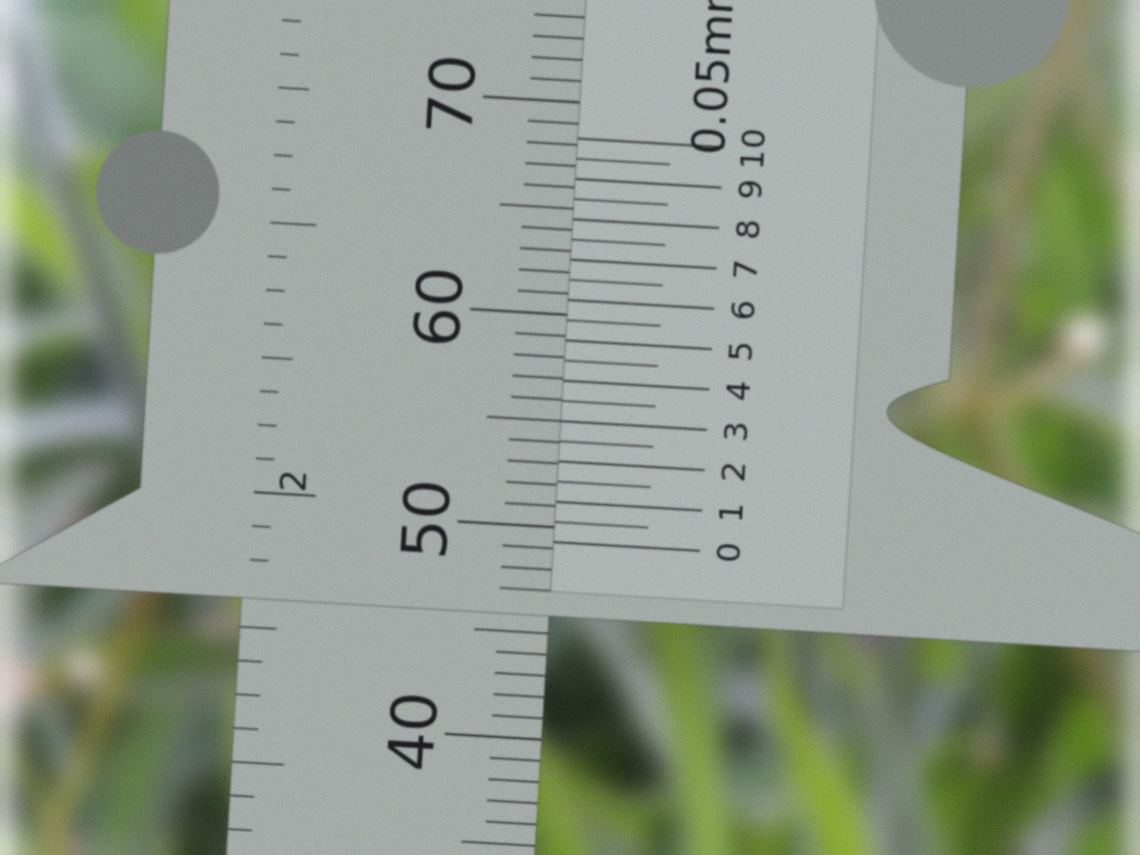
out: 49.3 mm
